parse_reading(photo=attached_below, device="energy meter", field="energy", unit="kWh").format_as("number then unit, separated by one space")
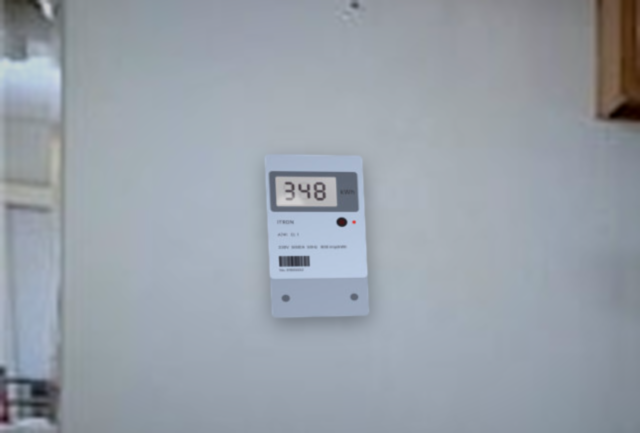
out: 348 kWh
